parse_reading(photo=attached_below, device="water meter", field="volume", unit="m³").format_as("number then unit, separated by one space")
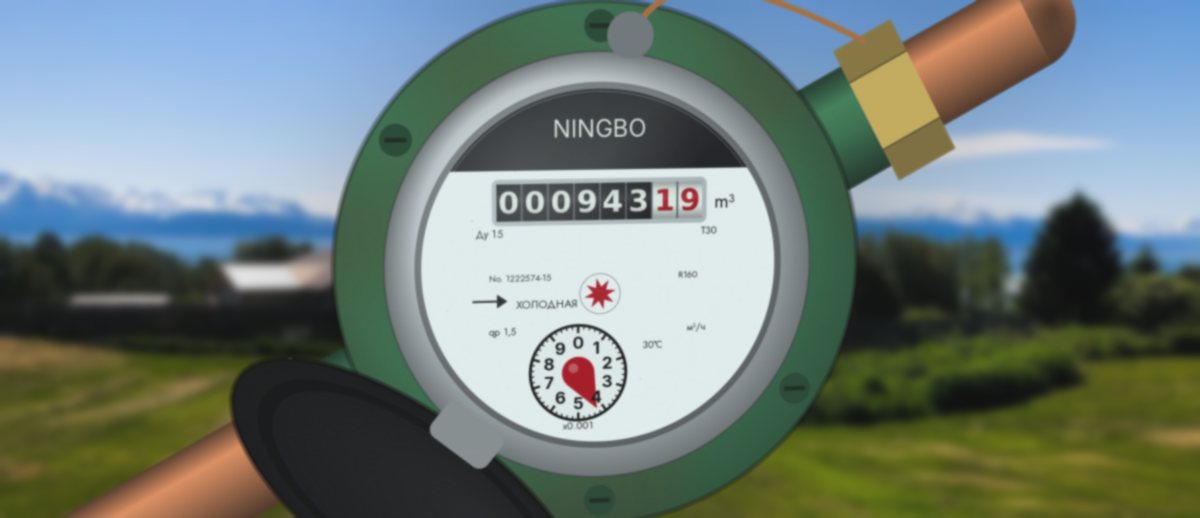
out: 943.194 m³
